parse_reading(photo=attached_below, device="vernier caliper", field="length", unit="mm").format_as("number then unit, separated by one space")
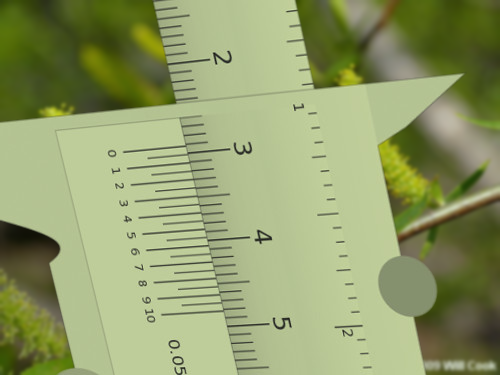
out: 29.2 mm
